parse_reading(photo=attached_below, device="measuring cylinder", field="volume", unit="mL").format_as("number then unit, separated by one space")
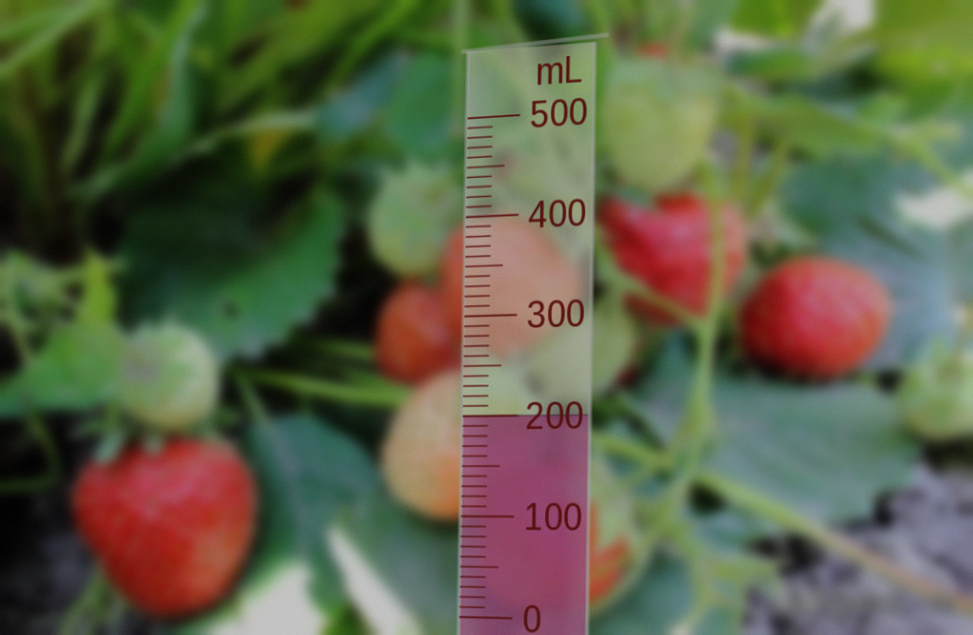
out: 200 mL
